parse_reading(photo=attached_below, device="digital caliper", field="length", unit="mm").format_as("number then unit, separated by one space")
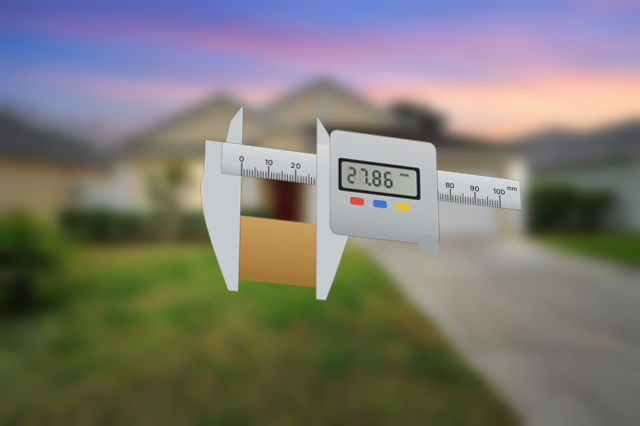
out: 27.86 mm
